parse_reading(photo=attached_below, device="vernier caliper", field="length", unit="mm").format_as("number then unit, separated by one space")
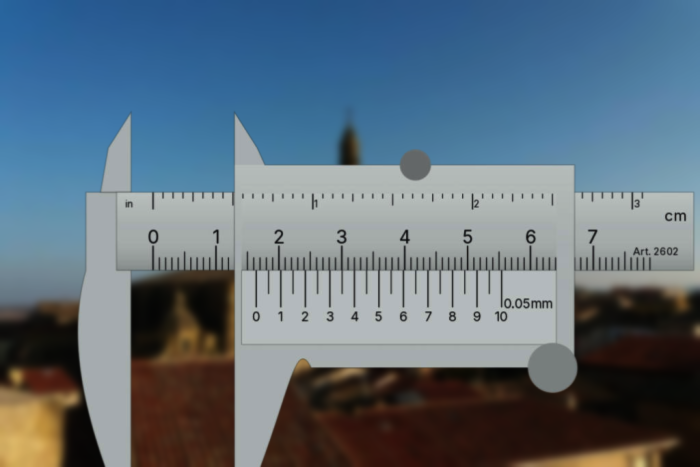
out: 16.4 mm
